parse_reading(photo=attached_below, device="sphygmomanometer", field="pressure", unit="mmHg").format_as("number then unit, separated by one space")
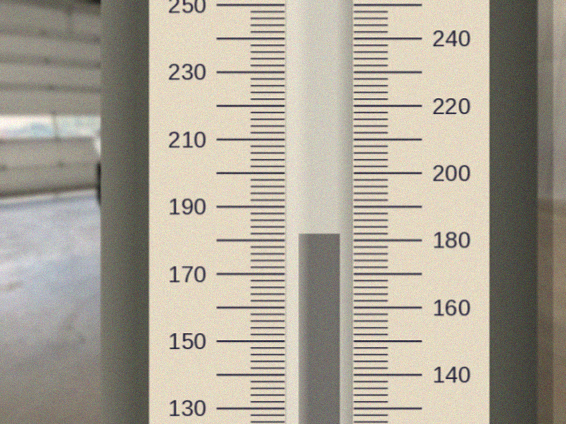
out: 182 mmHg
